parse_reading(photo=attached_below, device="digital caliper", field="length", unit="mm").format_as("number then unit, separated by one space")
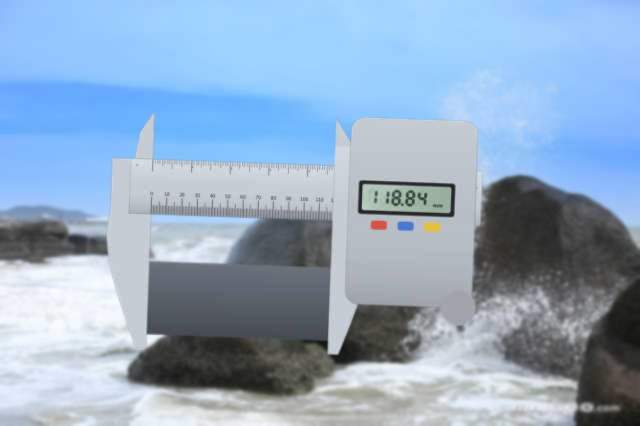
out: 118.84 mm
